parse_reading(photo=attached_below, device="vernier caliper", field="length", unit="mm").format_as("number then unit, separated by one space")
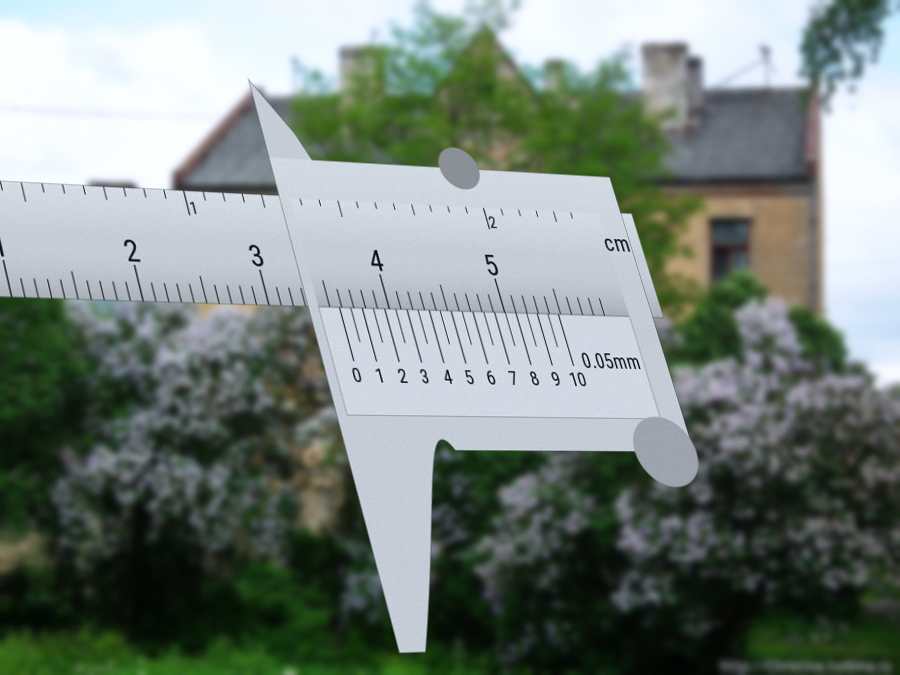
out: 35.8 mm
